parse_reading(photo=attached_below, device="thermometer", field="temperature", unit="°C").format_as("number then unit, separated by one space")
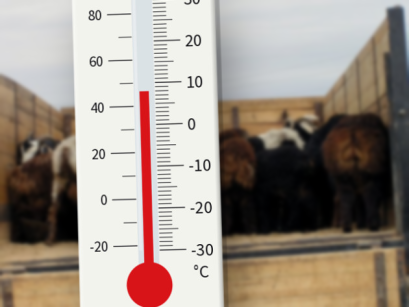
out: 8 °C
